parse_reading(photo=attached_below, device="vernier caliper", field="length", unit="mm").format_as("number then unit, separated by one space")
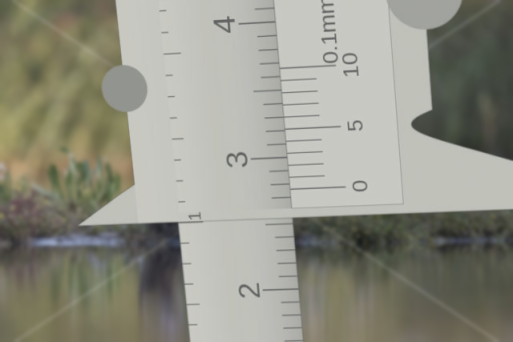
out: 27.6 mm
